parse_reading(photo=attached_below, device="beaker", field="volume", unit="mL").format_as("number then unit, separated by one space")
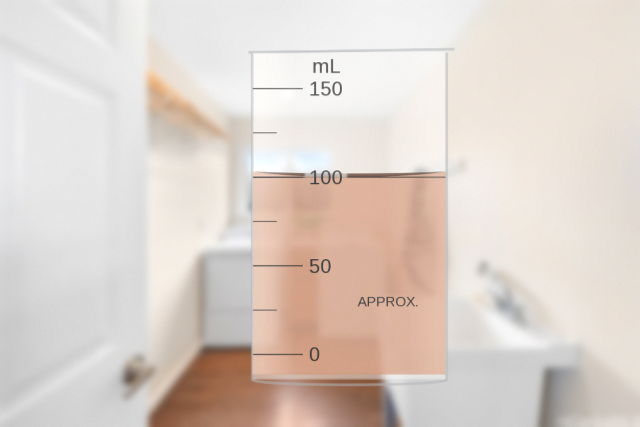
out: 100 mL
